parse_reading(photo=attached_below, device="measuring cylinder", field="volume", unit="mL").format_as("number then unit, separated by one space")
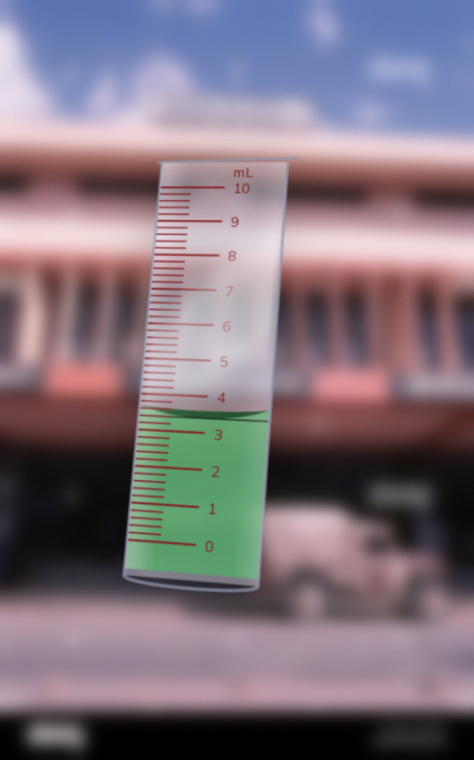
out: 3.4 mL
